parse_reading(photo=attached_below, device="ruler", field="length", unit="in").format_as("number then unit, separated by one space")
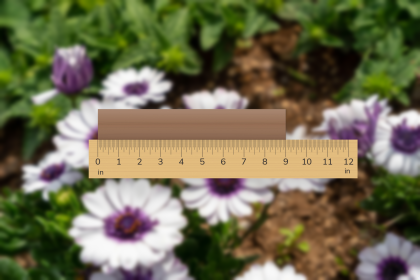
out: 9 in
